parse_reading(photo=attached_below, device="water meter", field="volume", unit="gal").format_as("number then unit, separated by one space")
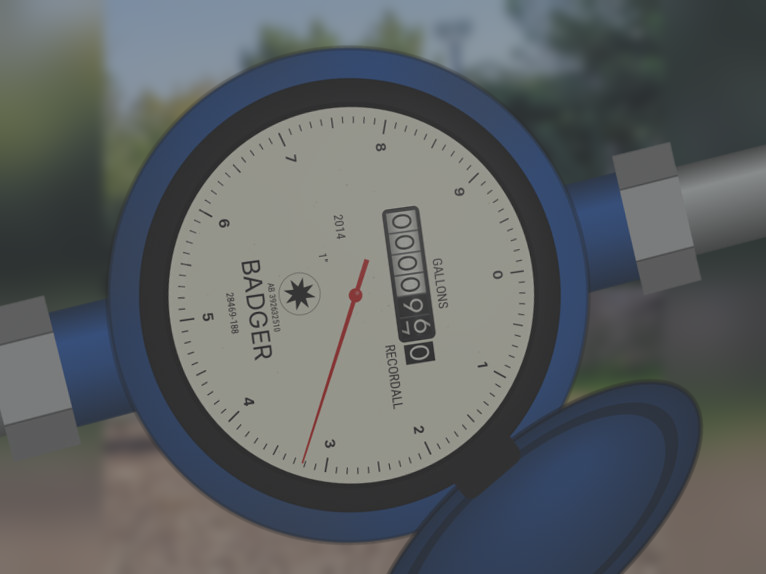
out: 963.2 gal
